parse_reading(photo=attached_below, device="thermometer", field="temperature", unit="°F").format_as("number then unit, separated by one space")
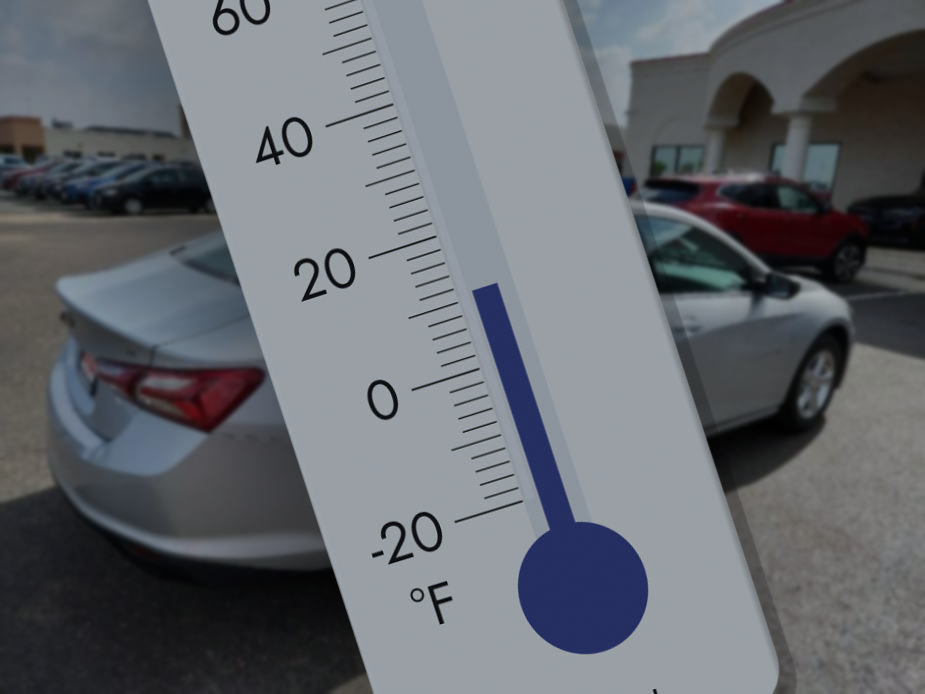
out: 11 °F
